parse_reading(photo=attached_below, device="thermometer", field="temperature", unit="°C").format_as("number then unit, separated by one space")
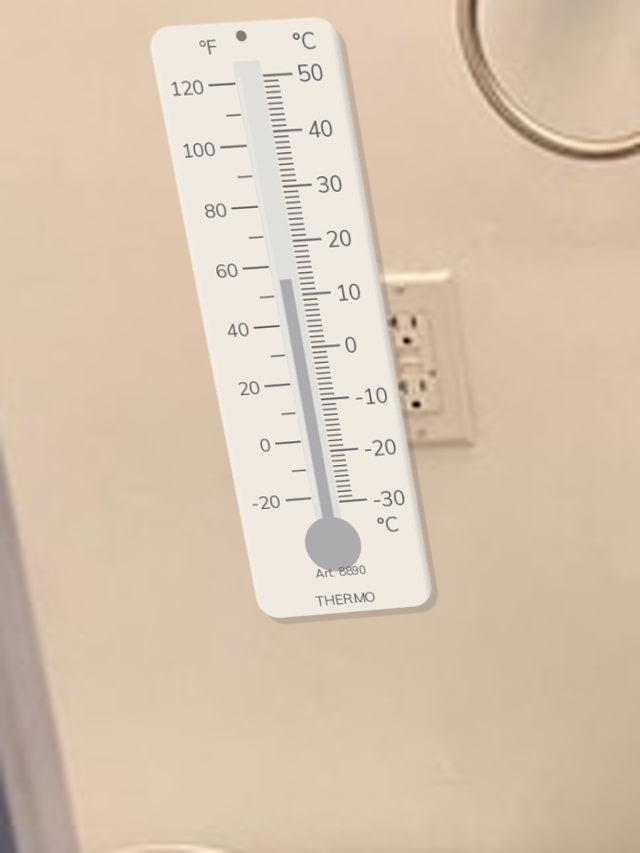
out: 13 °C
